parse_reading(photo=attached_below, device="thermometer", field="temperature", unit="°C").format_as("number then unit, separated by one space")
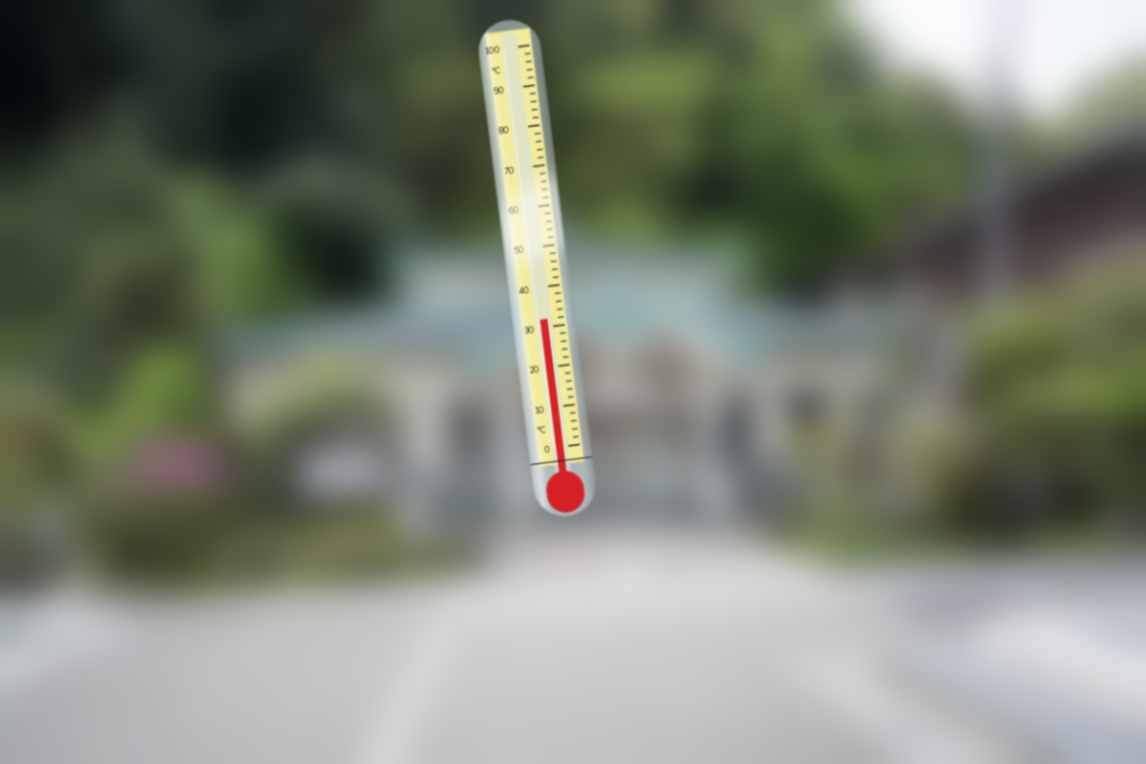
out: 32 °C
